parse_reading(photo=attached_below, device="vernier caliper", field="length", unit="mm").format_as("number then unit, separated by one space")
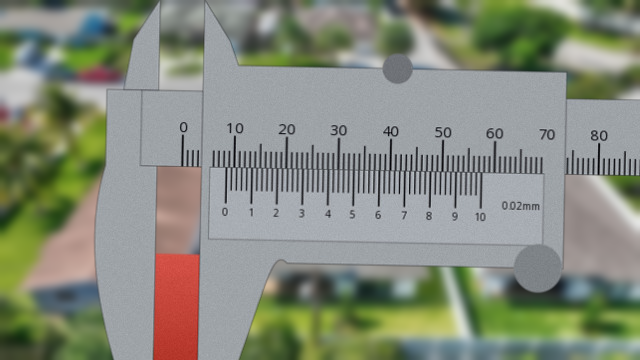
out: 8.5 mm
